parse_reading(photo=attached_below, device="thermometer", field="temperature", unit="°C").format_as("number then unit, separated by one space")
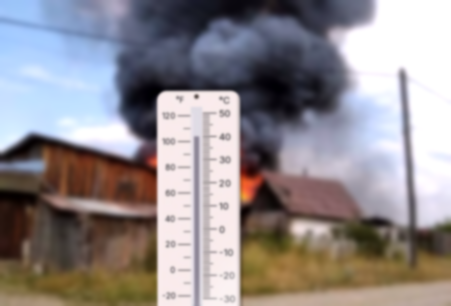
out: 40 °C
